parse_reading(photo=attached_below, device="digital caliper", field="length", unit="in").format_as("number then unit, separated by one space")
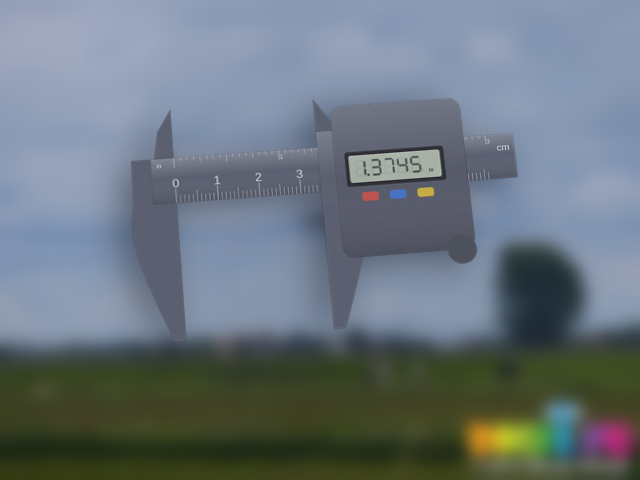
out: 1.3745 in
